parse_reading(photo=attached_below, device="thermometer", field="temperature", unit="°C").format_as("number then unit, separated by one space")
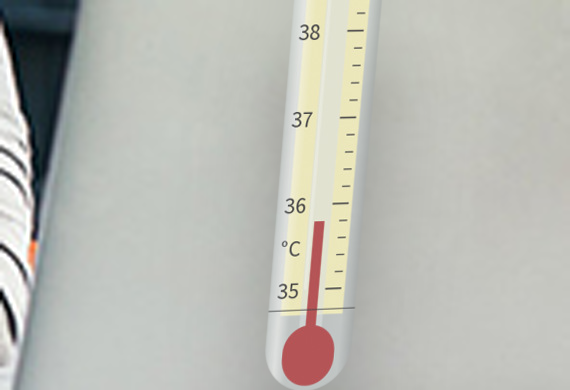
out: 35.8 °C
